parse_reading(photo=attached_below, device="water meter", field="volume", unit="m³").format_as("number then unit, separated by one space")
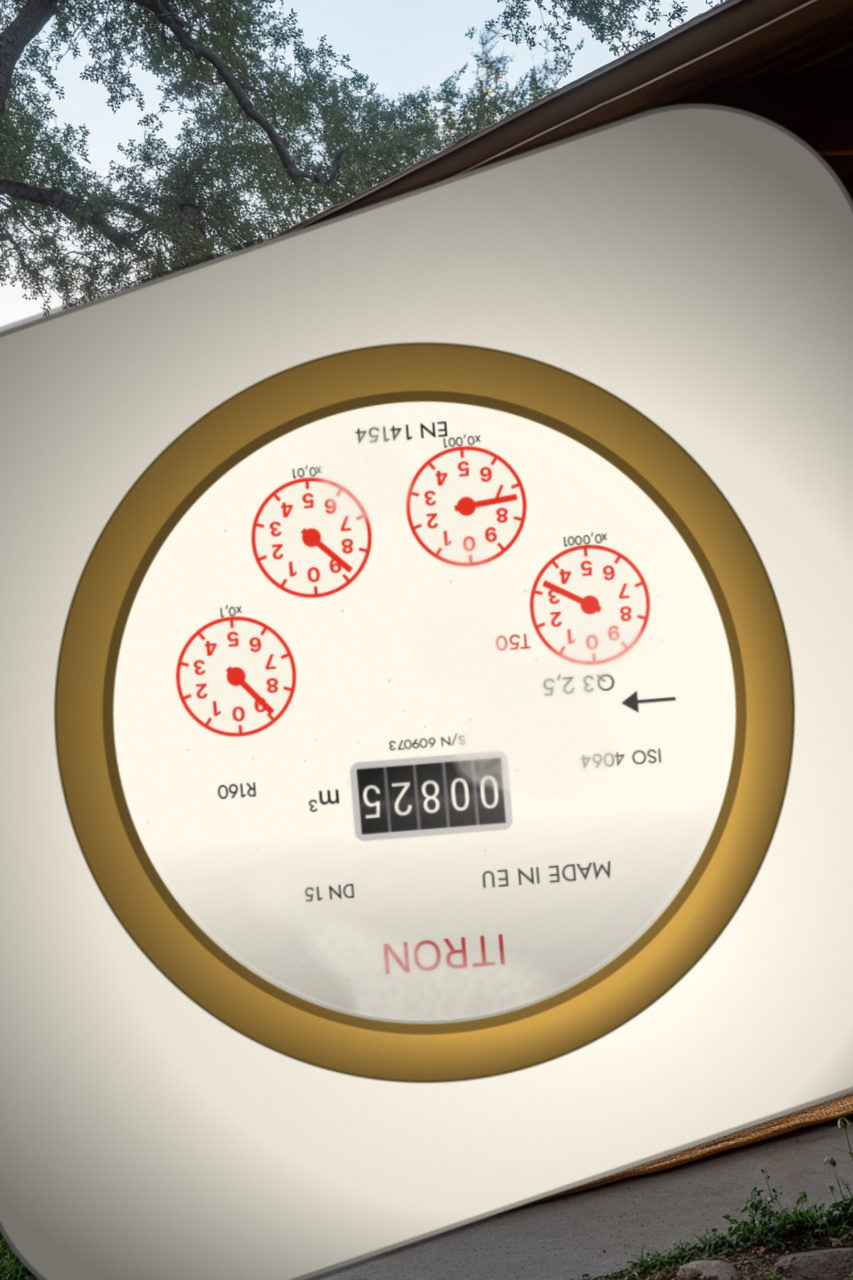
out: 825.8873 m³
